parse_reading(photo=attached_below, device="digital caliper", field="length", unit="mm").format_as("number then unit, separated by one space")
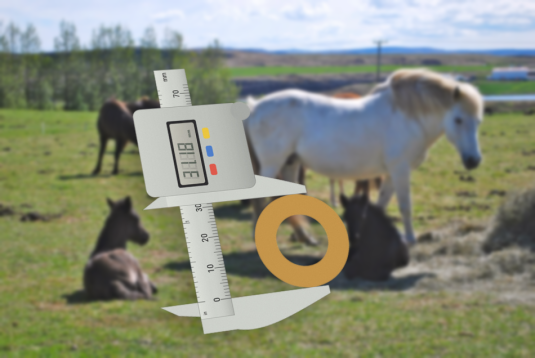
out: 31.18 mm
